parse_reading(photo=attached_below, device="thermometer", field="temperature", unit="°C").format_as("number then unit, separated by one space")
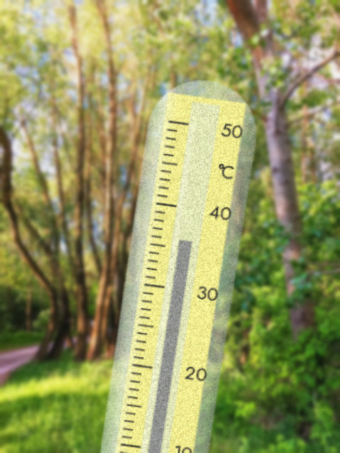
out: 36 °C
